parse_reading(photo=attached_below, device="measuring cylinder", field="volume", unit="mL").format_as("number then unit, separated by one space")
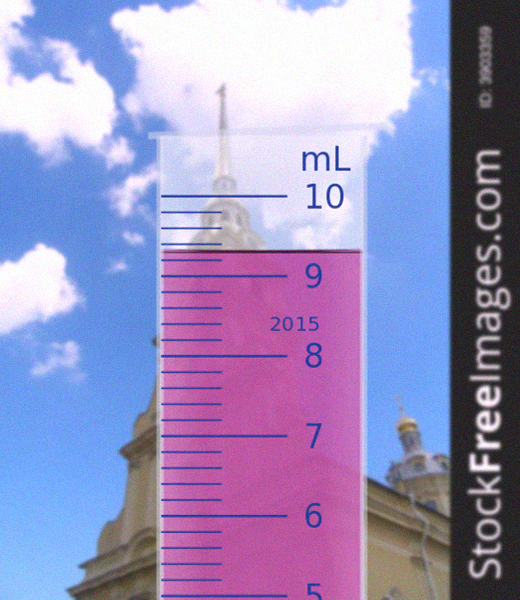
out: 9.3 mL
